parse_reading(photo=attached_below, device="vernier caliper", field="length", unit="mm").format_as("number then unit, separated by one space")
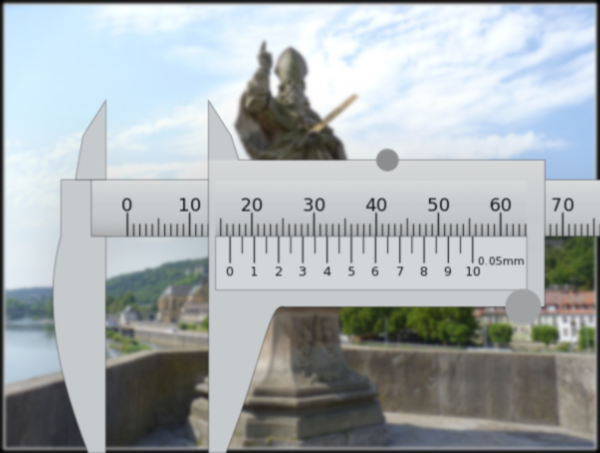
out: 16.5 mm
